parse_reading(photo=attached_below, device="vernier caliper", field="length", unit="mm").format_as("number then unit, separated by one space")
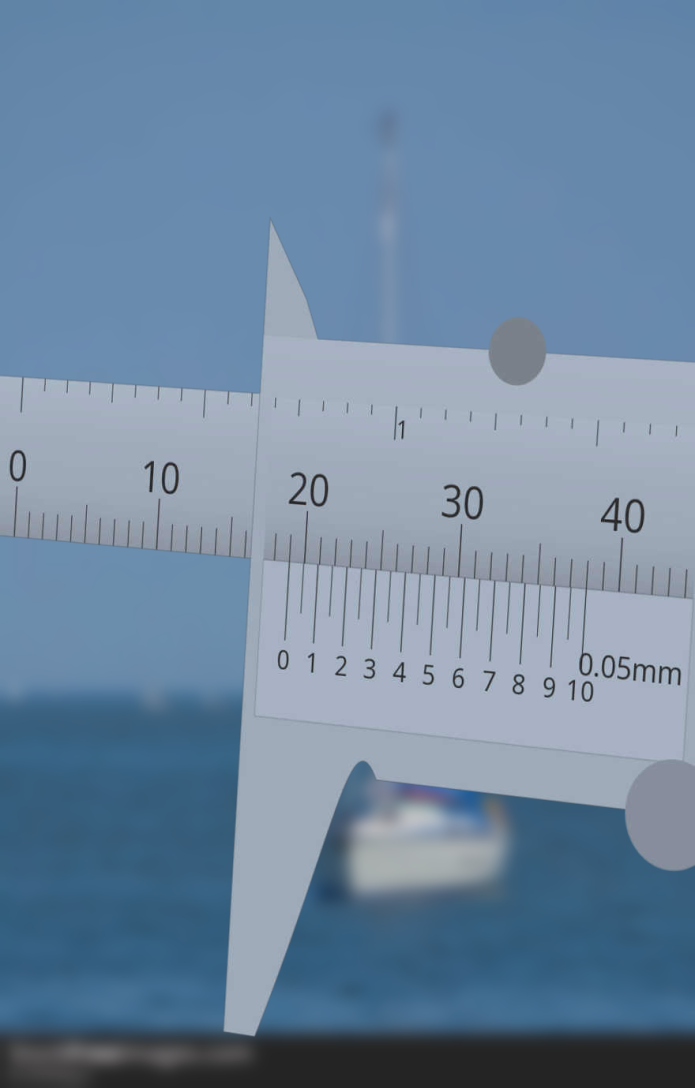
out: 19.0 mm
